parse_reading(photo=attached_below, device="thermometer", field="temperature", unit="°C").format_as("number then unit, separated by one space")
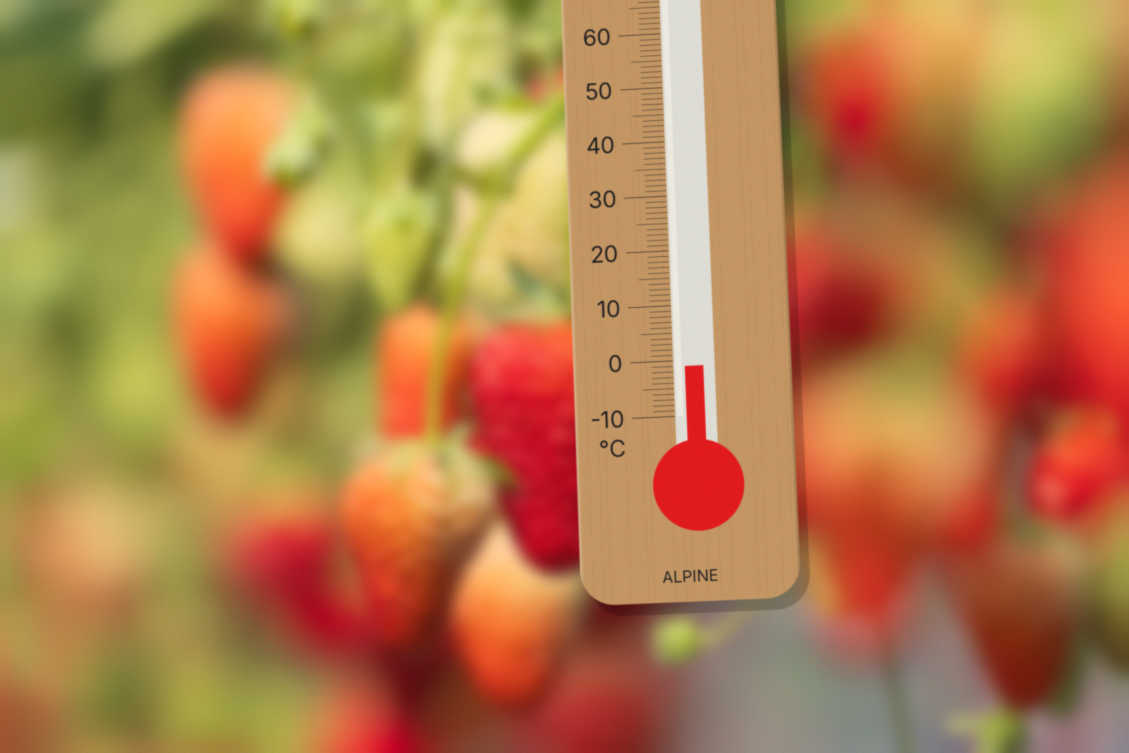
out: -1 °C
